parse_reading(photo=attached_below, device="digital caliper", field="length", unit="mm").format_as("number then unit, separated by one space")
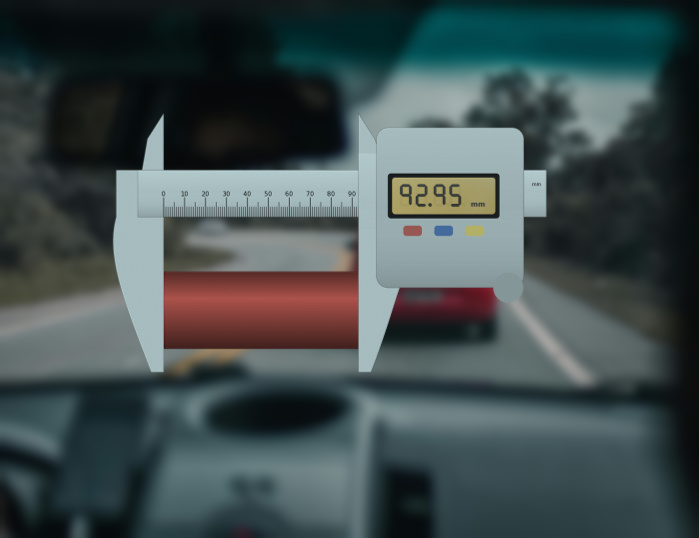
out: 92.95 mm
